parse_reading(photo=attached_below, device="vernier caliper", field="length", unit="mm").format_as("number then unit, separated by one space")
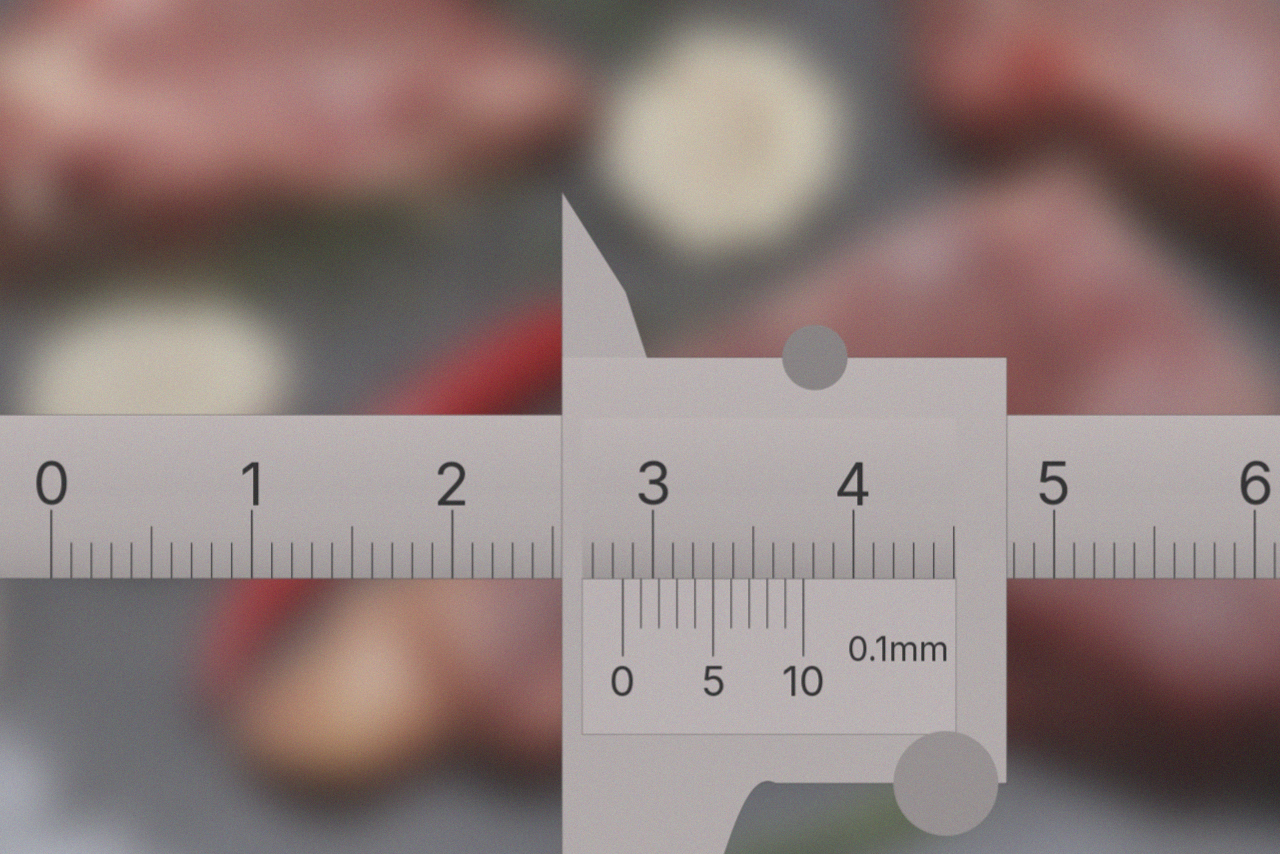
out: 28.5 mm
